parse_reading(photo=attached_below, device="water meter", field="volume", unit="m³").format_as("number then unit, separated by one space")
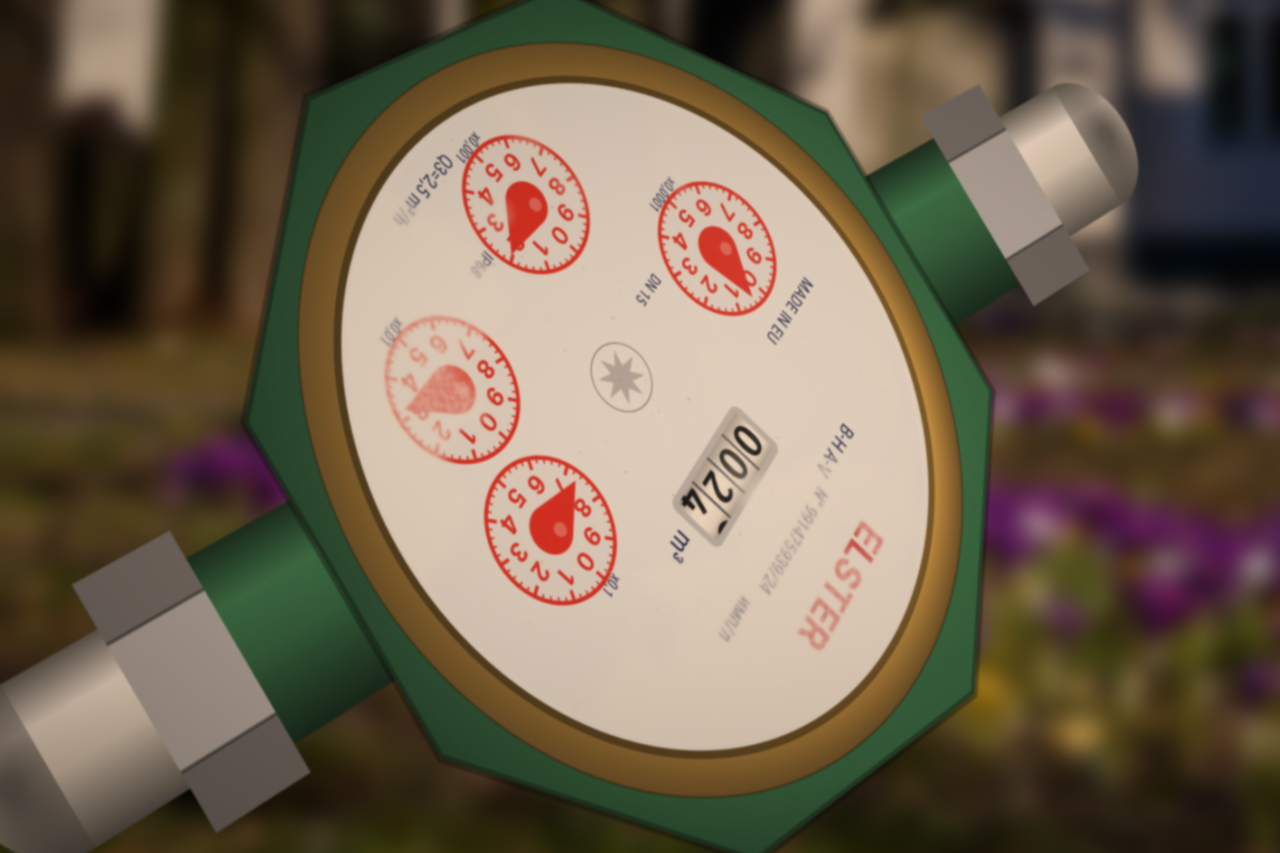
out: 23.7320 m³
